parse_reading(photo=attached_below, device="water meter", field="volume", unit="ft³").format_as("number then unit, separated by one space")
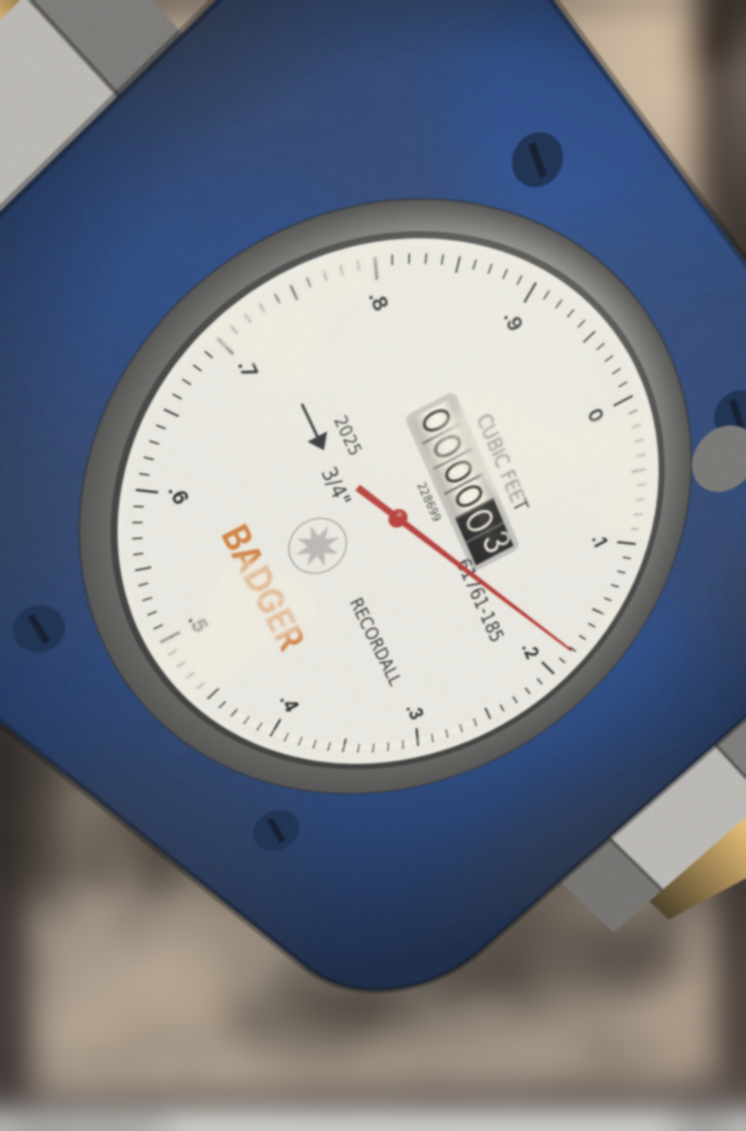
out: 3.18 ft³
